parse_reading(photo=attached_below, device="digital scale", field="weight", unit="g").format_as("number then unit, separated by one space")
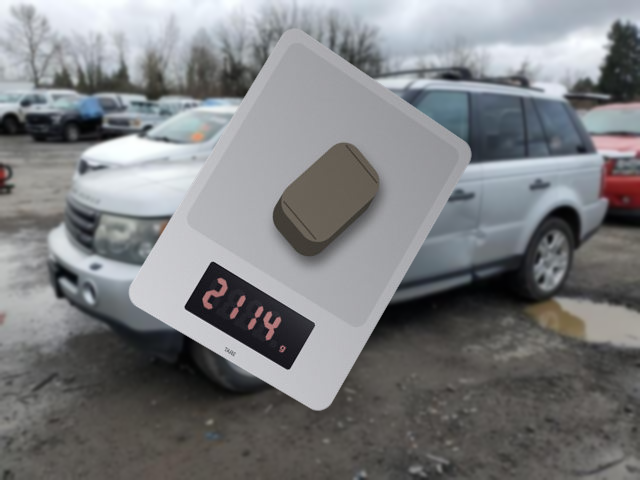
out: 2114 g
